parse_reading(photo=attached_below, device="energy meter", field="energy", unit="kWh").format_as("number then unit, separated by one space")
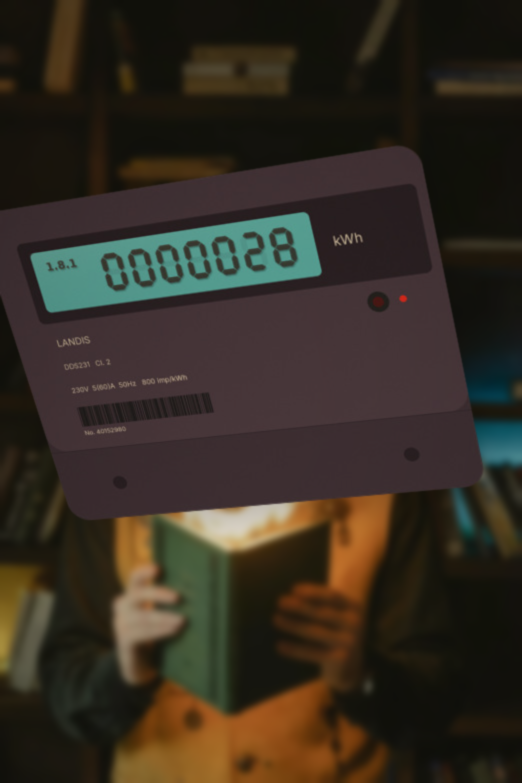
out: 28 kWh
